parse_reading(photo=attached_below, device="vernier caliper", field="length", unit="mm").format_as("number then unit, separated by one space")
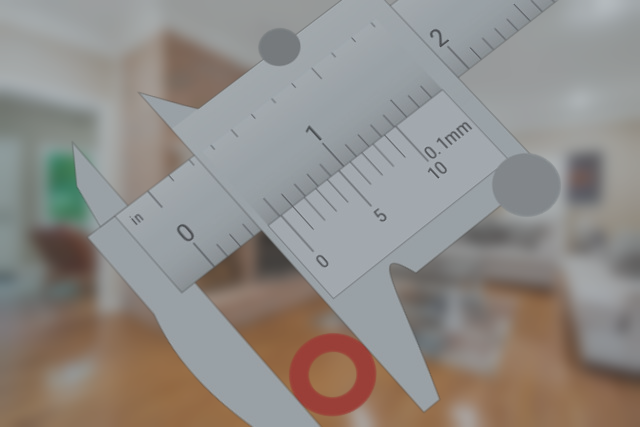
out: 5.1 mm
